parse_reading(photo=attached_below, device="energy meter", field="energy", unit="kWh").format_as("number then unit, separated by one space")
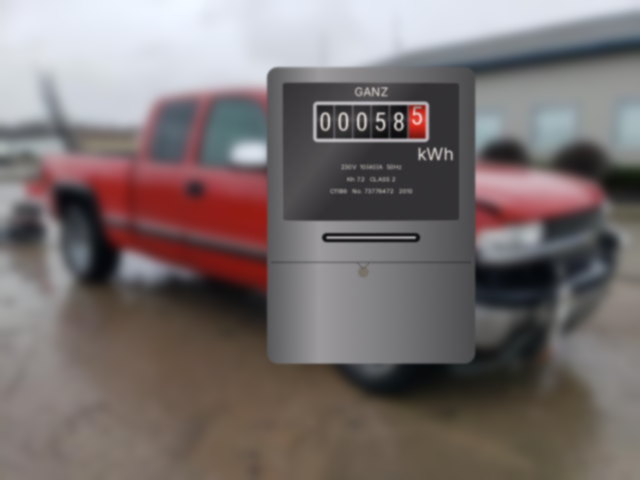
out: 58.5 kWh
